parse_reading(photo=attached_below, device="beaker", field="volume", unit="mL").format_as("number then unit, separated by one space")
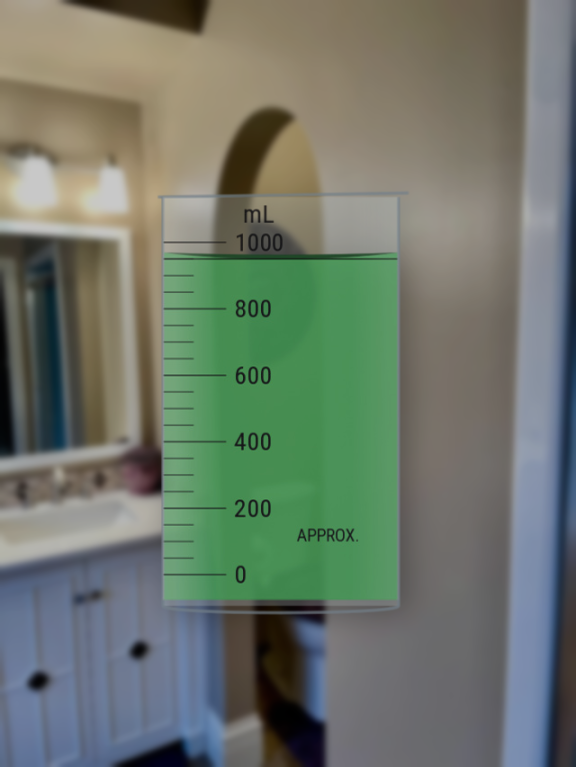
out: 950 mL
